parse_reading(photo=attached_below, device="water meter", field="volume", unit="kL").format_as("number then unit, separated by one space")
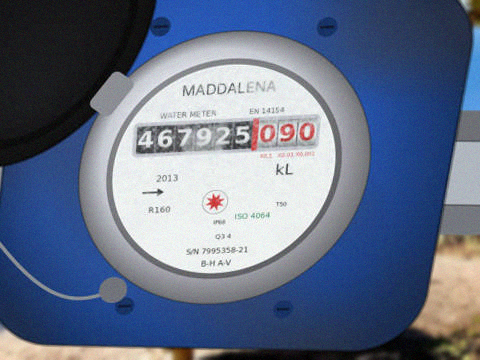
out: 467925.090 kL
